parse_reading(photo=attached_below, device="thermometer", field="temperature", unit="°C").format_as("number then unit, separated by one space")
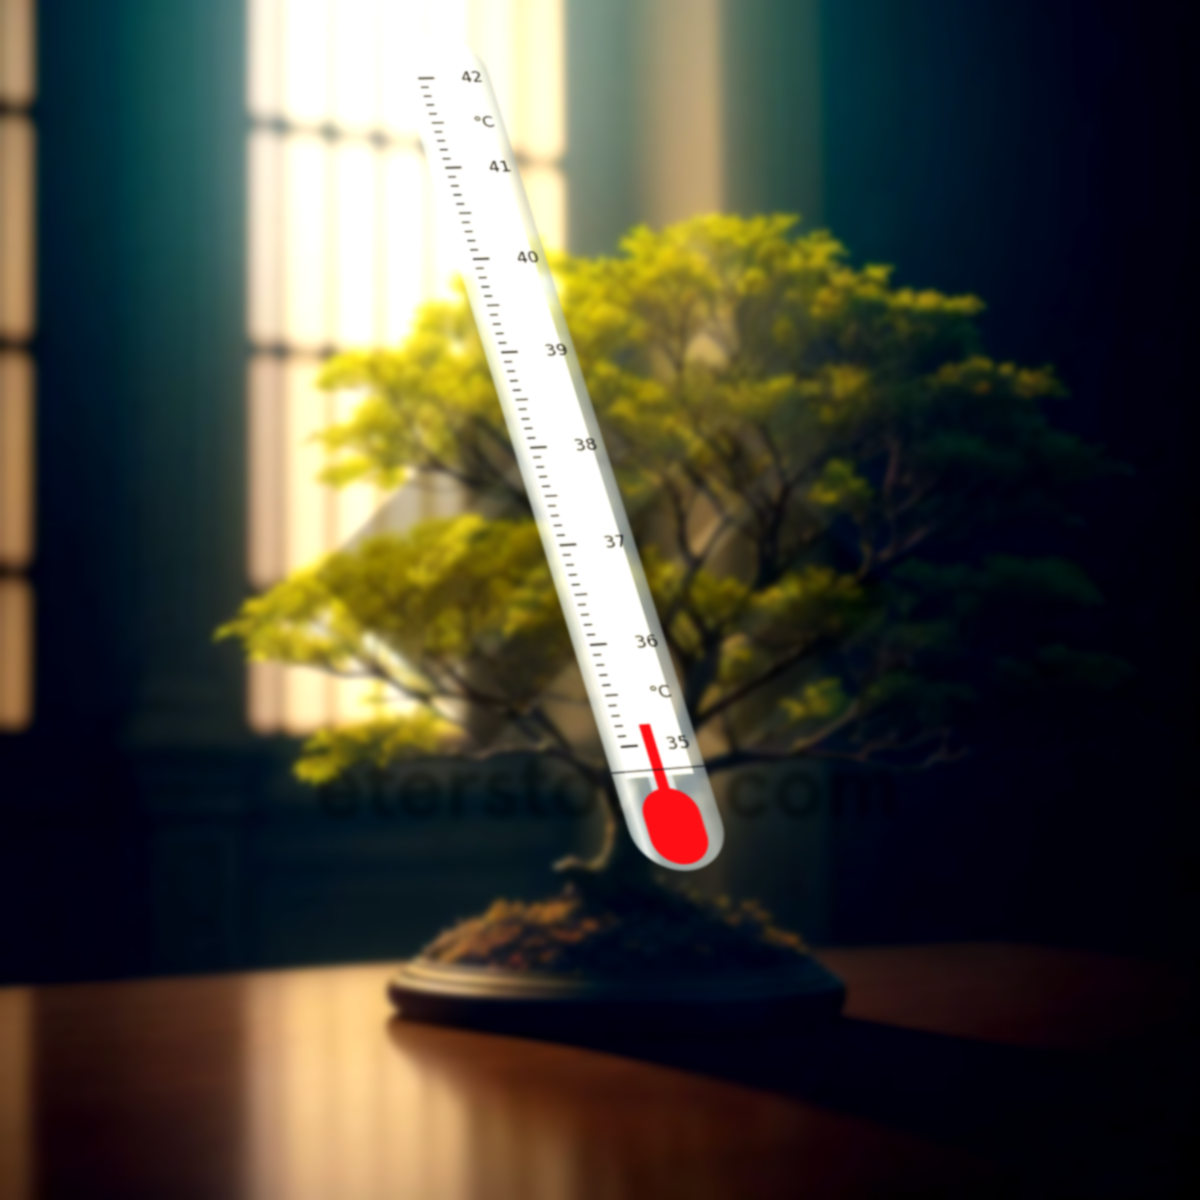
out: 35.2 °C
